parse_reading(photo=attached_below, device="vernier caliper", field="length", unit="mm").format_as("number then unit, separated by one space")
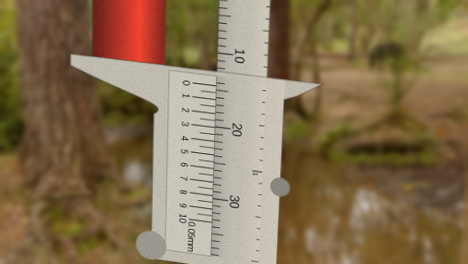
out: 14.4 mm
